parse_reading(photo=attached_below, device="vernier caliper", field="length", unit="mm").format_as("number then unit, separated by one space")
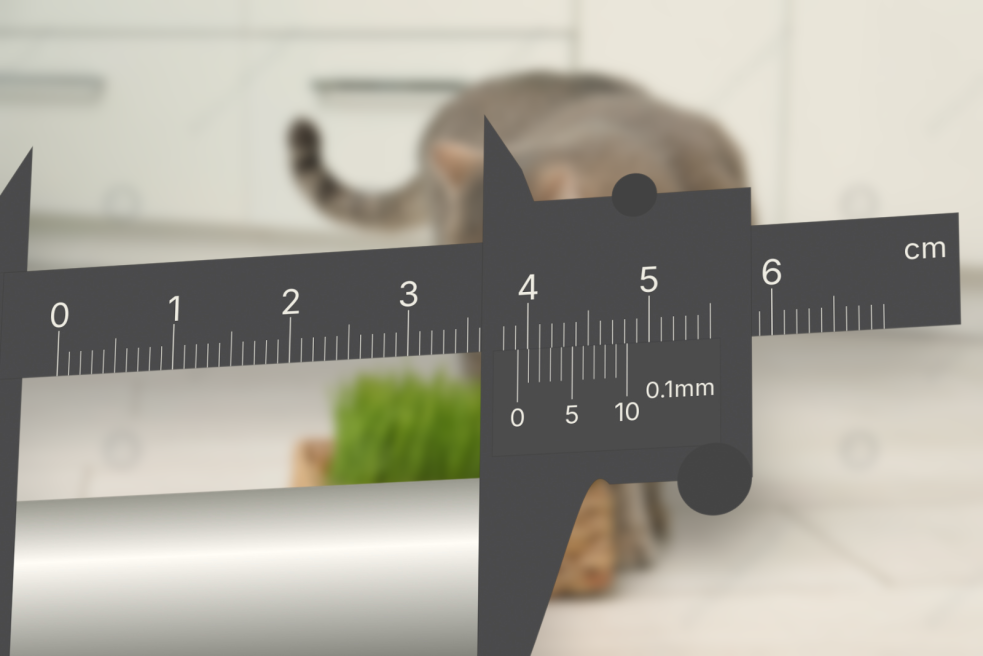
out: 39.2 mm
